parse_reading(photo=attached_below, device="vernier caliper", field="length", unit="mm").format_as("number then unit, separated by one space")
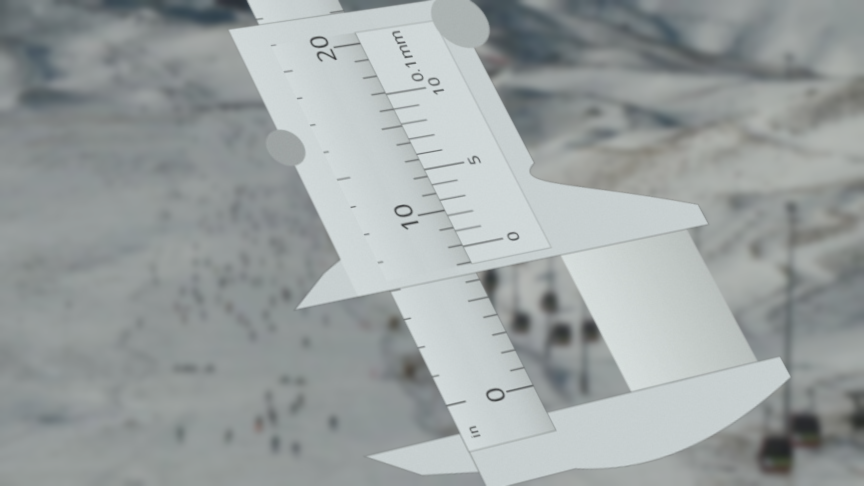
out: 7.9 mm
